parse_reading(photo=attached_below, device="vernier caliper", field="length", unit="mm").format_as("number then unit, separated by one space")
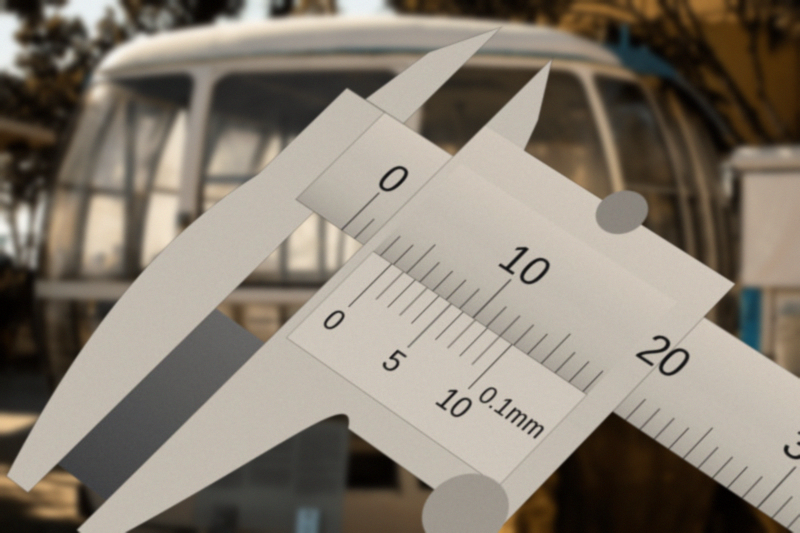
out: 3.9 mm
